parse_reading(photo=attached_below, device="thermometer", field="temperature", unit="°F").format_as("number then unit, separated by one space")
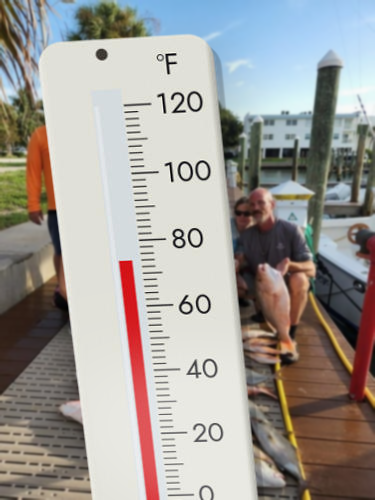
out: 74 °F
